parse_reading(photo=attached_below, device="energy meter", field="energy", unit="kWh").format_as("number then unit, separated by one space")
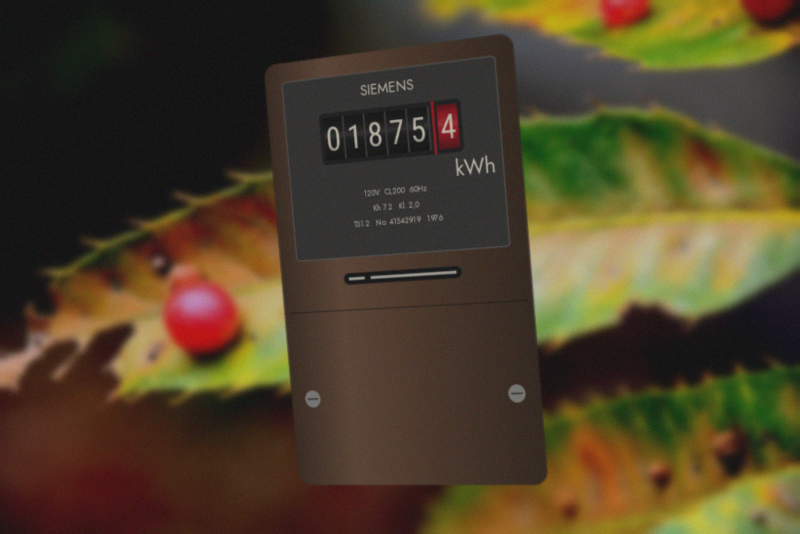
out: 1875.4 kWh
